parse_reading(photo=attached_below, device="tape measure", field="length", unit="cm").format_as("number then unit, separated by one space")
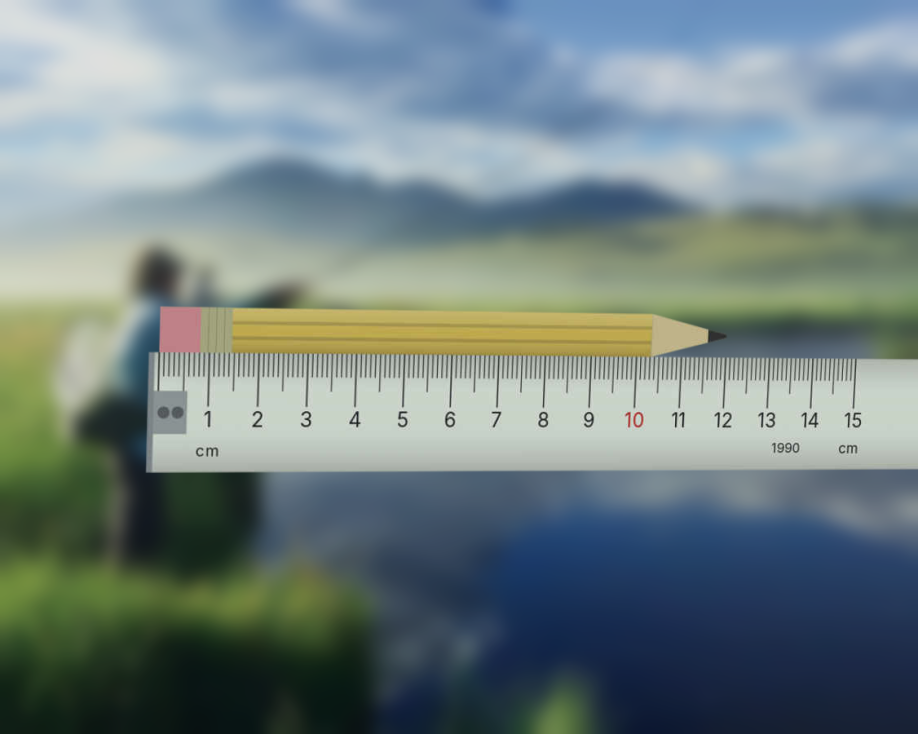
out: 12 cm
